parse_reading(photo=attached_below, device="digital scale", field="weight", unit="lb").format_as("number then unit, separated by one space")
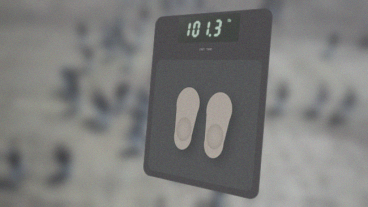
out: 101.3 lb
